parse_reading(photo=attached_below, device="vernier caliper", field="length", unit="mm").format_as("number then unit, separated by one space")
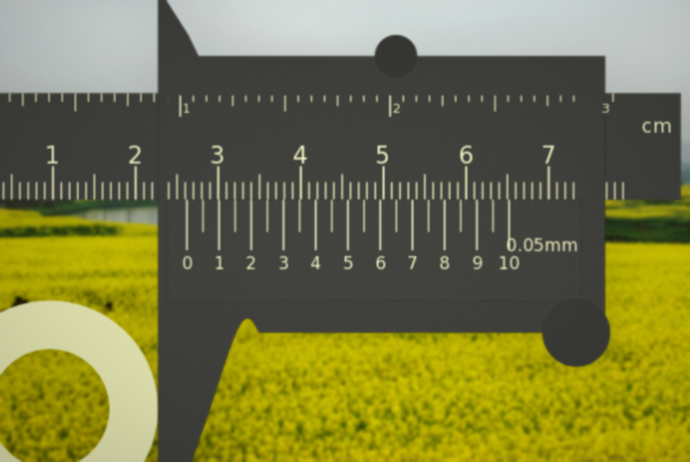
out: 26.2 mm
